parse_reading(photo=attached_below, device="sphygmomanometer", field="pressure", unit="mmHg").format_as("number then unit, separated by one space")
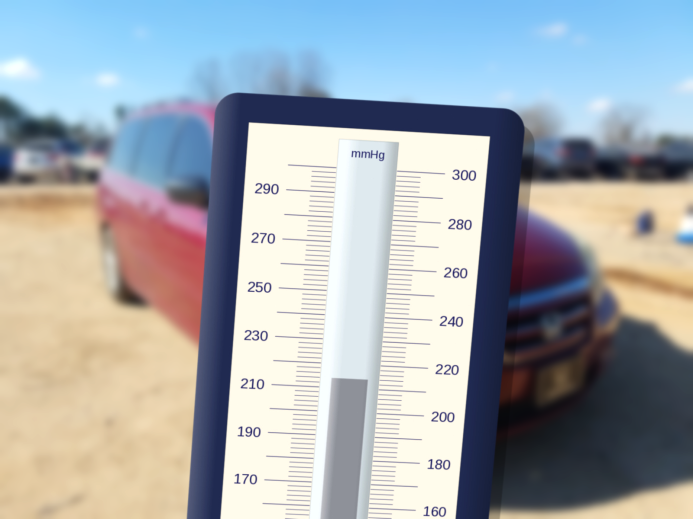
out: 214 mmHg
